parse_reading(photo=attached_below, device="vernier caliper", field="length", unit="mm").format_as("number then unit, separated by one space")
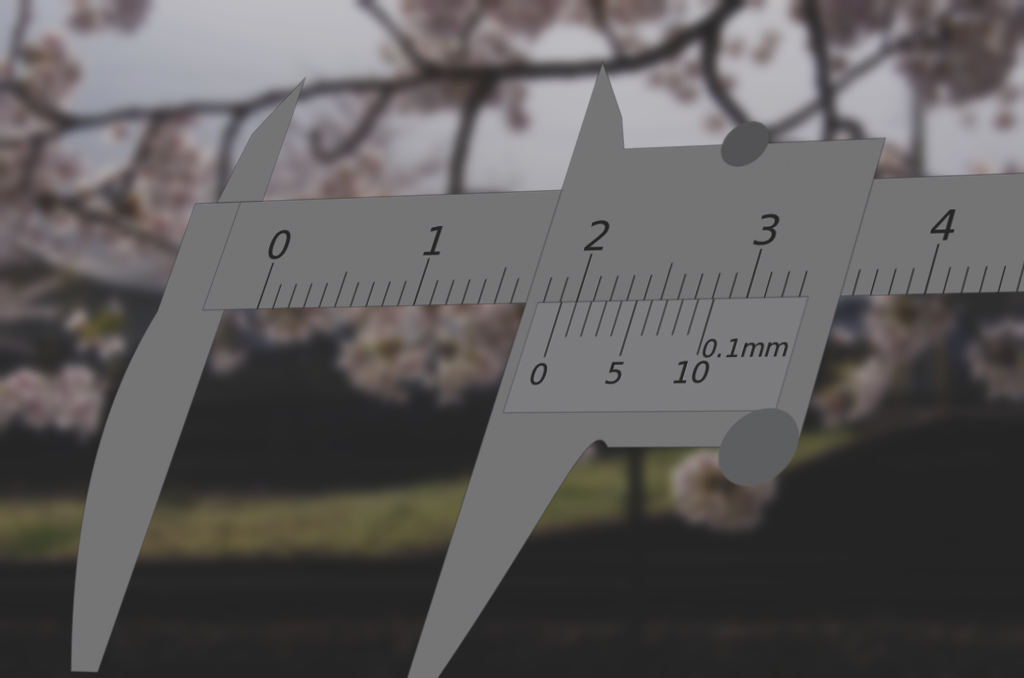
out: 19.1 mm
